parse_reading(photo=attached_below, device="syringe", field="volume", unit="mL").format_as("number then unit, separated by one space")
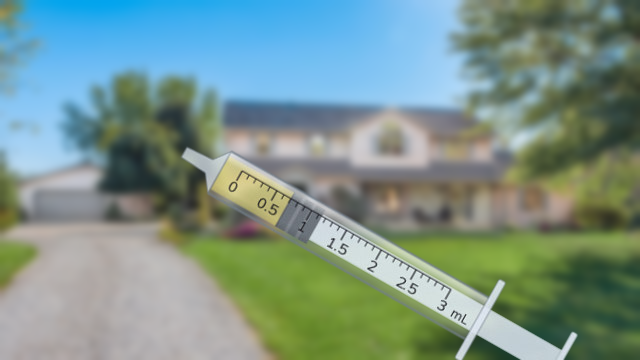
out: 0.7 mL
